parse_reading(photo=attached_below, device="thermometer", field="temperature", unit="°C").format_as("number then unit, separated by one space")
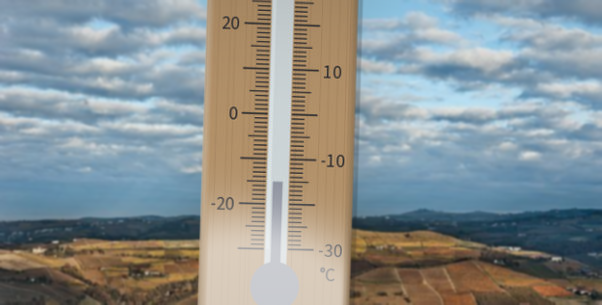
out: -15 °C
